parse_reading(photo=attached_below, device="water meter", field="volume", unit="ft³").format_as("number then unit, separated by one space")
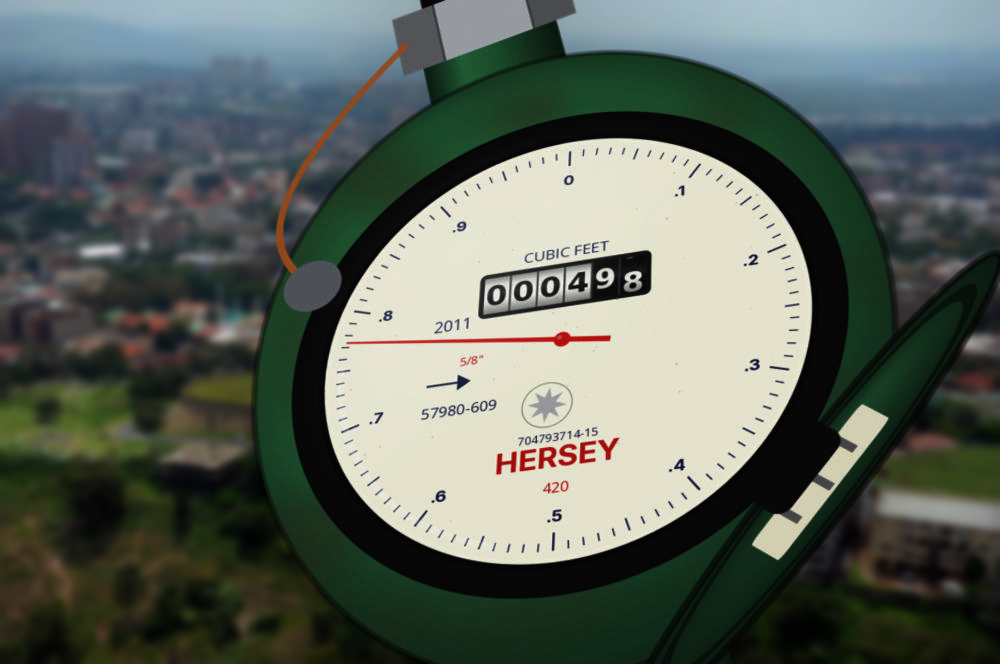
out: 497.77 ft³
